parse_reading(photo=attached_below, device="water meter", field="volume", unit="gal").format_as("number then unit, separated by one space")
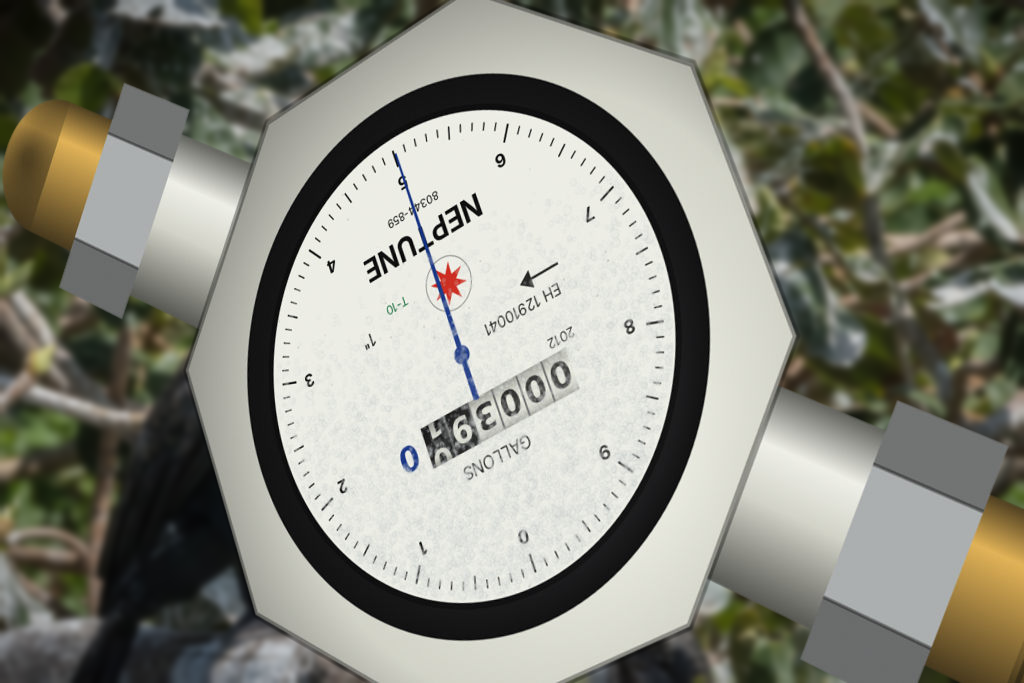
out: 3905.0 gal
